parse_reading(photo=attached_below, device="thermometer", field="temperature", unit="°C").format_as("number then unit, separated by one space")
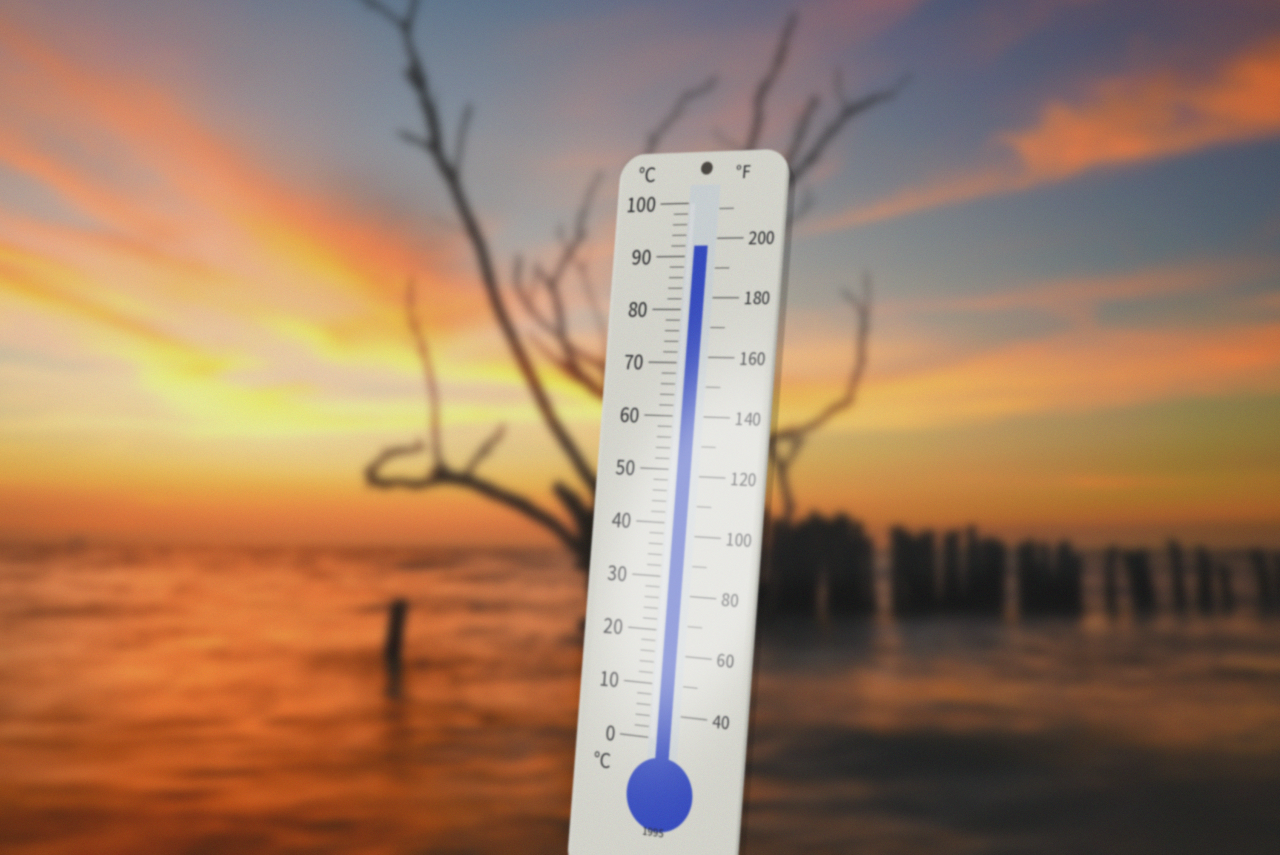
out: 92 °C
